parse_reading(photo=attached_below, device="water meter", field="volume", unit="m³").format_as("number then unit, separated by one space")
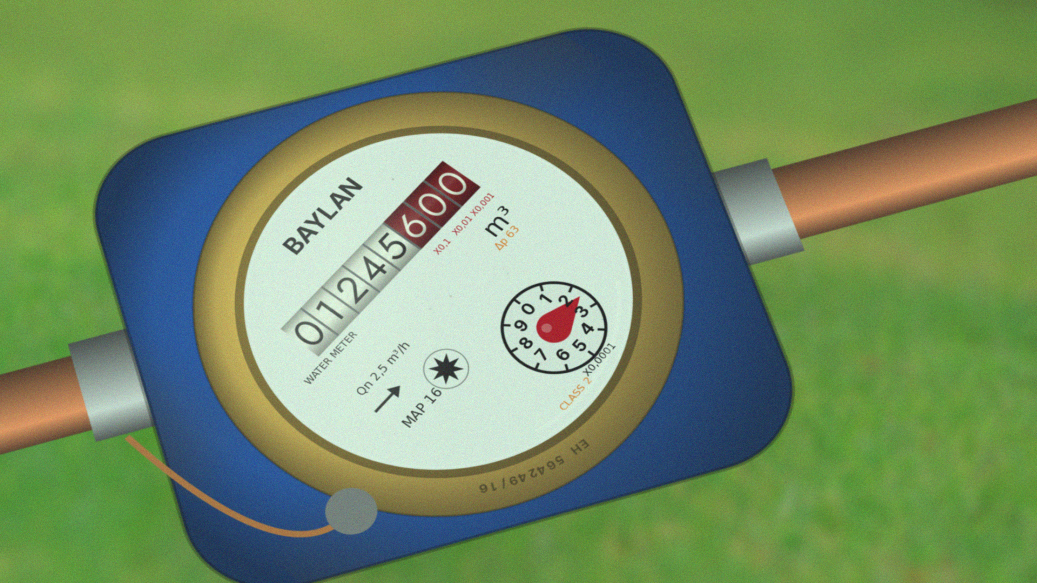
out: 1245.6002 m³
